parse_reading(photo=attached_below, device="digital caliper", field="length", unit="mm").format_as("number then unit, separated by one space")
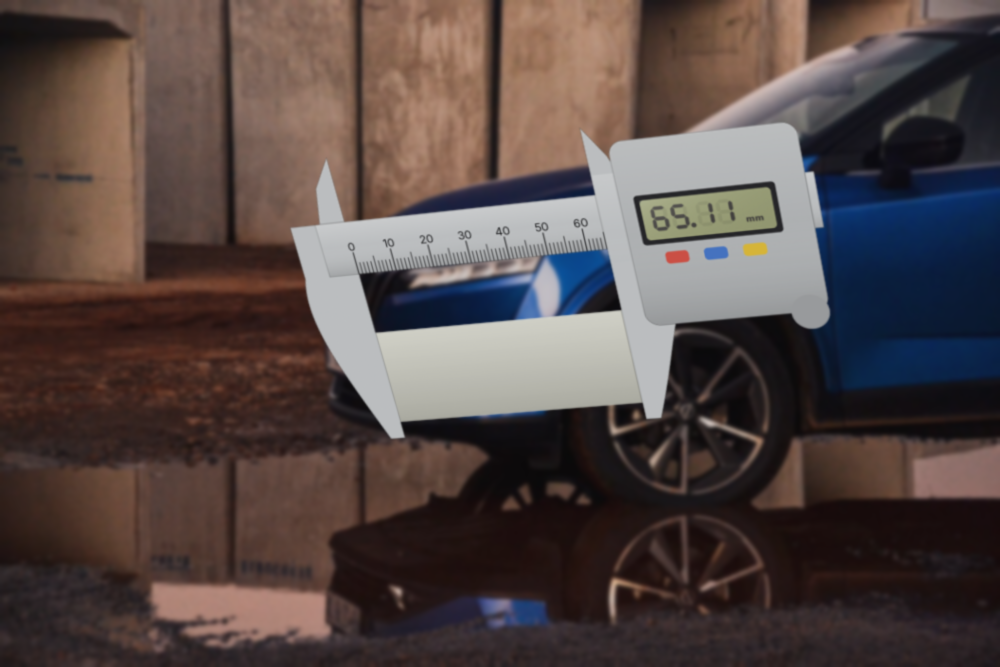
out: 65.11 mm
